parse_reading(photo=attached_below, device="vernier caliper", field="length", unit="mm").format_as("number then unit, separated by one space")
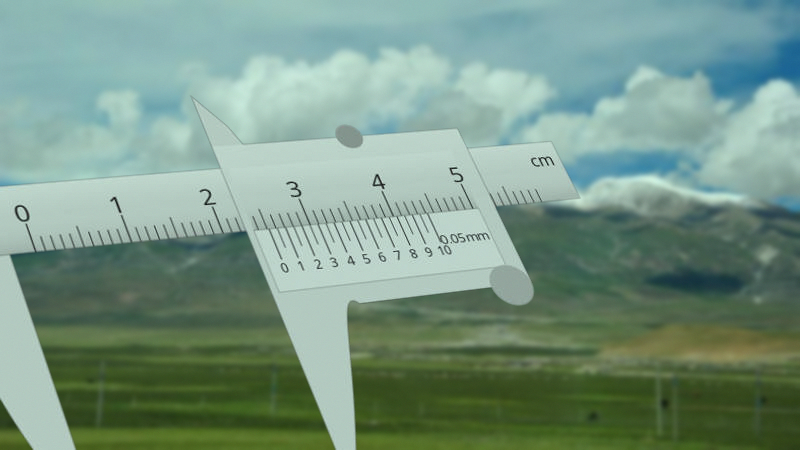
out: 25.2 mm
